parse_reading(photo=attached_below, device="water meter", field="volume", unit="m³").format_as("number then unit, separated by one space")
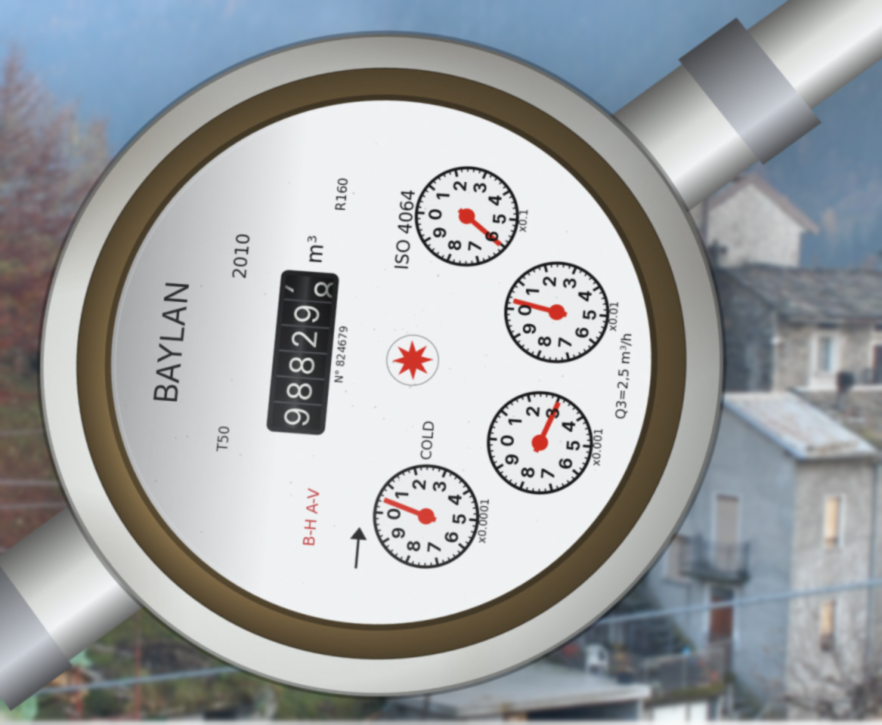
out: 988297.6030 m³
